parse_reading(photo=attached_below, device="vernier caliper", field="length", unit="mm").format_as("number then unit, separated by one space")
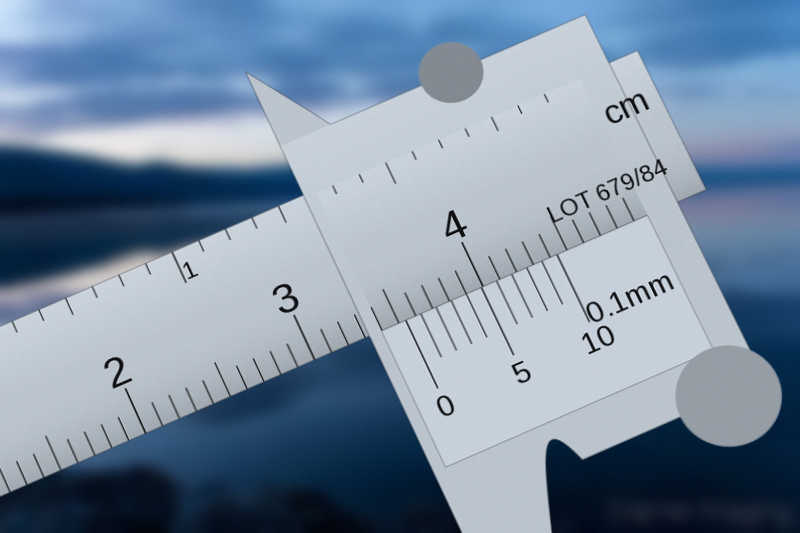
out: 35.4 mm
